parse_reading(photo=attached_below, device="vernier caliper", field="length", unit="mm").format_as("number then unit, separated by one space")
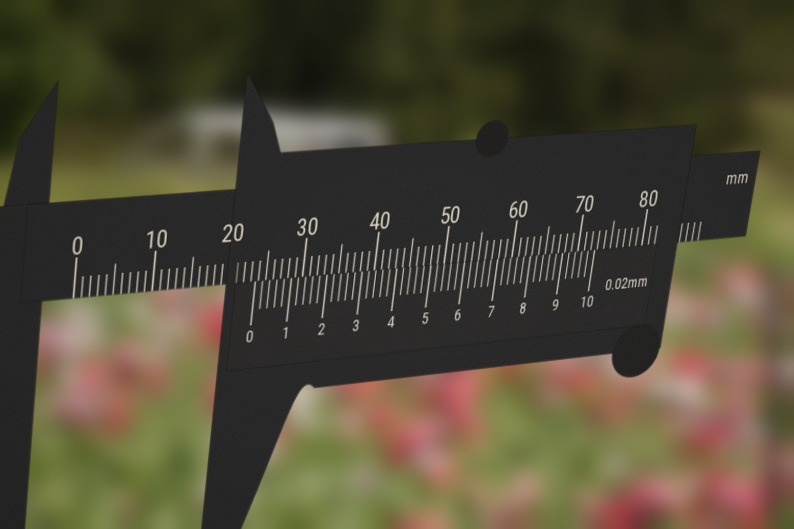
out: 23.6 mm
